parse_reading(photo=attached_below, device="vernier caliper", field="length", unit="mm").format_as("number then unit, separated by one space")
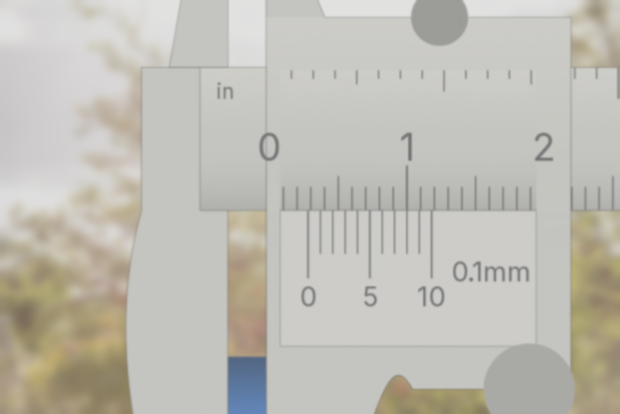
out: 2.8 mm
